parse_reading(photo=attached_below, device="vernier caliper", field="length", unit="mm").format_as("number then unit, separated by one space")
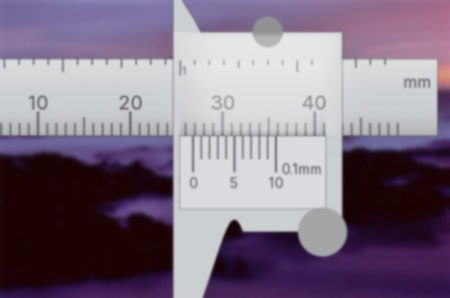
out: 26.8 mm
